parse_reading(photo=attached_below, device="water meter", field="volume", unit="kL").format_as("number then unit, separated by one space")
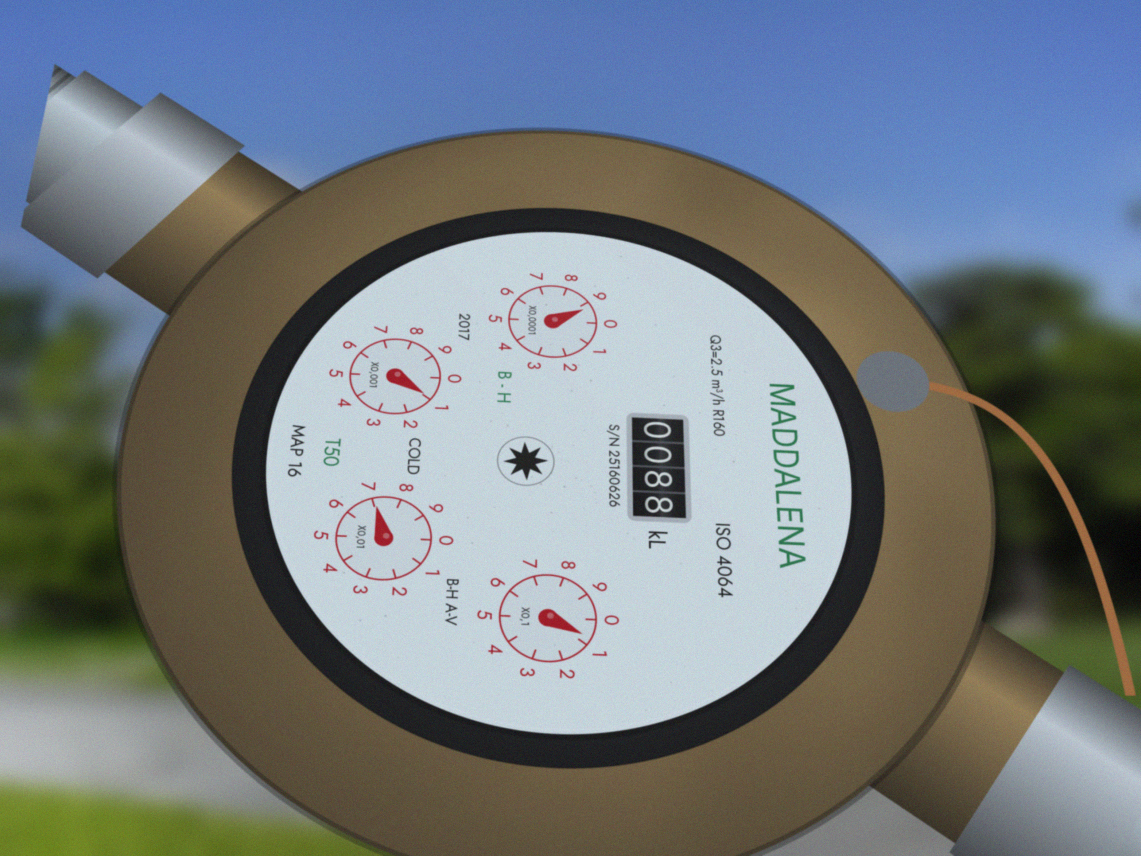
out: 88.0709 kL
